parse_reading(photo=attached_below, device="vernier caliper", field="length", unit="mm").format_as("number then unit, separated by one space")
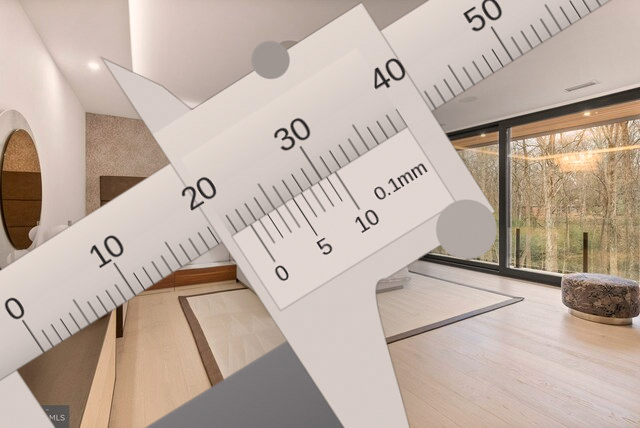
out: 22.4 mm
